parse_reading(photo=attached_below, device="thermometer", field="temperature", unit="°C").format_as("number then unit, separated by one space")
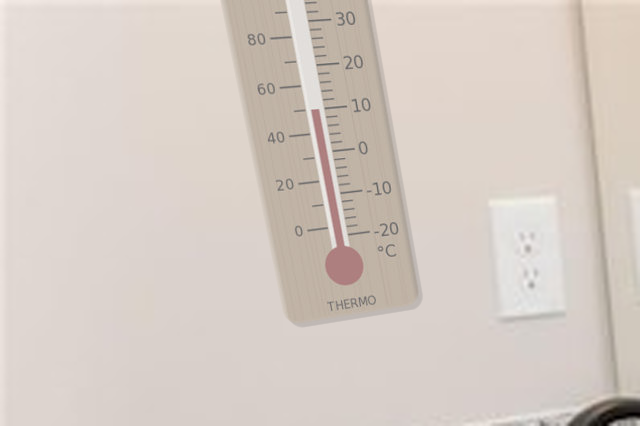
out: 10 °C
